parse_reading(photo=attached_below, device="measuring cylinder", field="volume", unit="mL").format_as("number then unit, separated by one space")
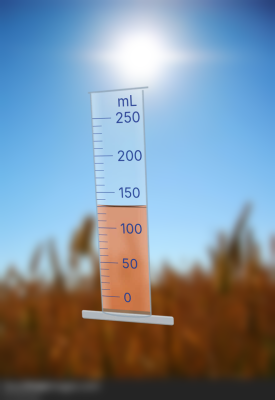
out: 130 mL
